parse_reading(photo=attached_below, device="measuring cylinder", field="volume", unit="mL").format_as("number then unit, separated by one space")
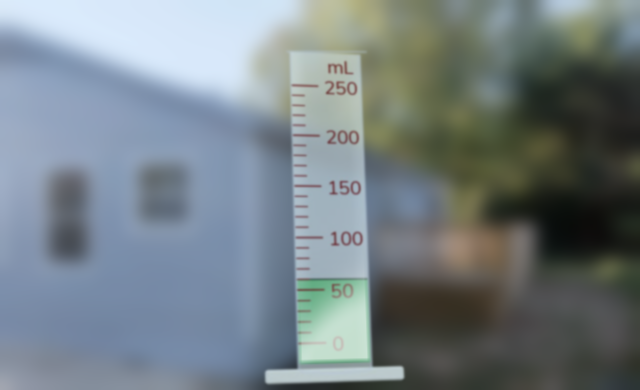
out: 60 mL
